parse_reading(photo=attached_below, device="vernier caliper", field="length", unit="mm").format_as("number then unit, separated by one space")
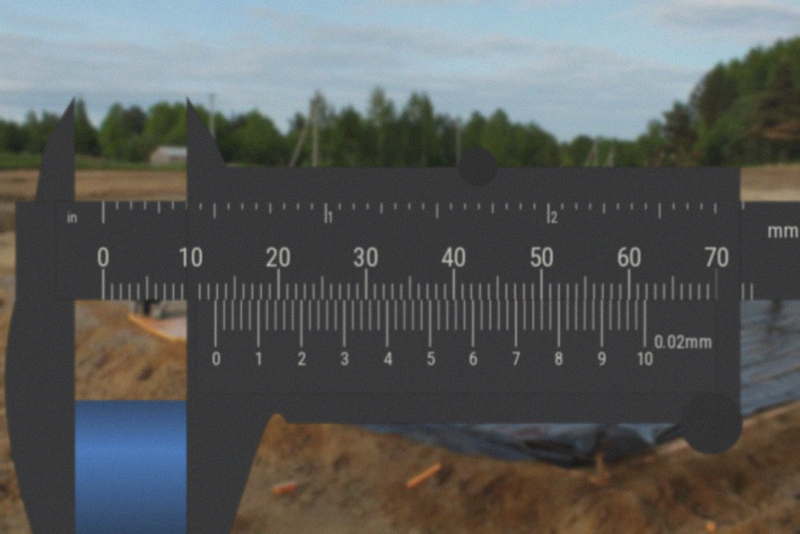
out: 12.8 mm
